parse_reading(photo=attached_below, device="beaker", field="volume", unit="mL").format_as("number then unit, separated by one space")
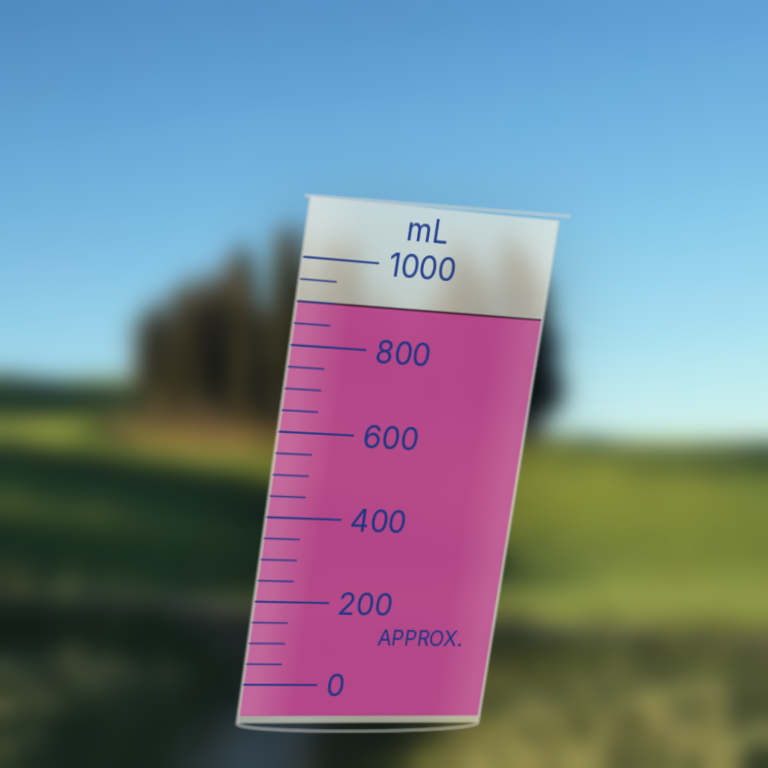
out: 900 mL
